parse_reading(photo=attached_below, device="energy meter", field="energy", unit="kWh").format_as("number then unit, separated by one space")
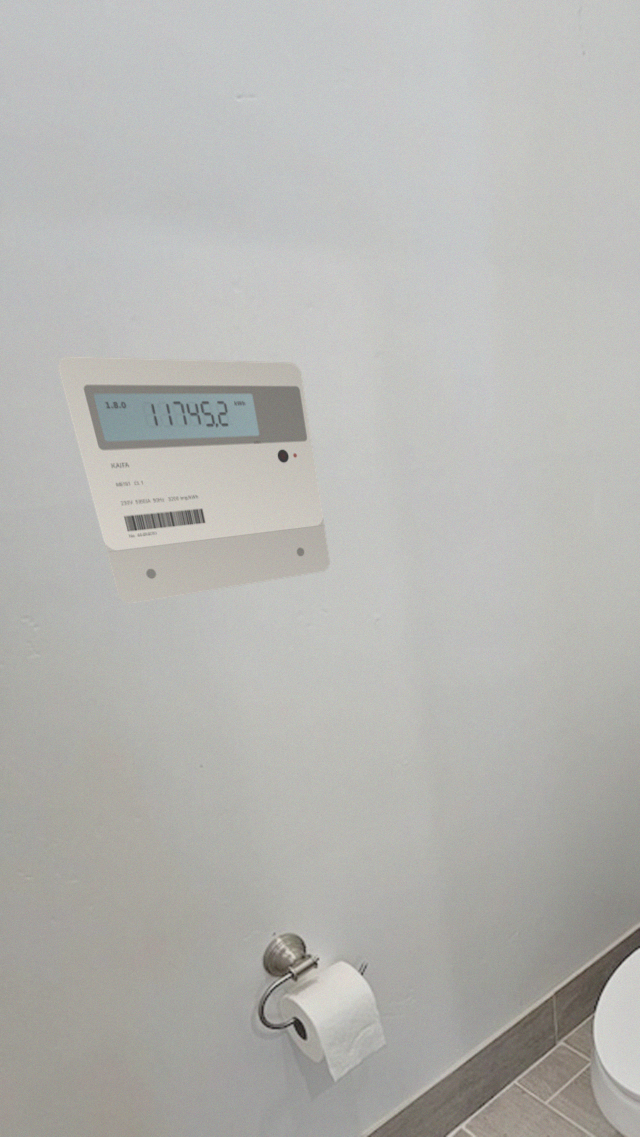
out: 11745.2 kWh
